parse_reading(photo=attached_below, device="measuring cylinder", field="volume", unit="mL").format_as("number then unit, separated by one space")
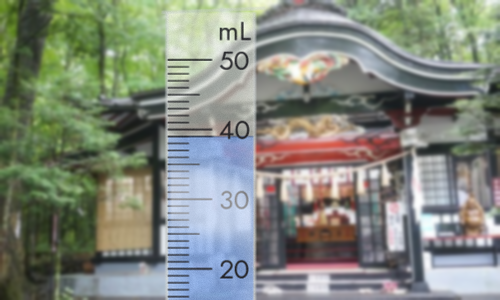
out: 39 mL
